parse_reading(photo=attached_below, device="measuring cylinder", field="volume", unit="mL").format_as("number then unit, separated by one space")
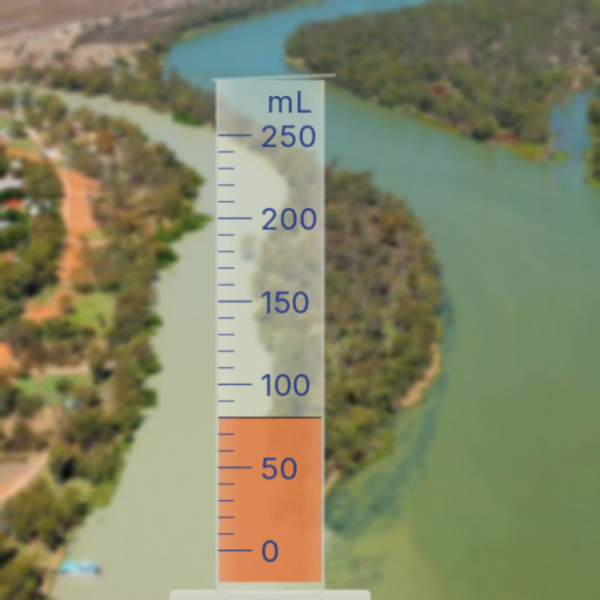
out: 80 mL
